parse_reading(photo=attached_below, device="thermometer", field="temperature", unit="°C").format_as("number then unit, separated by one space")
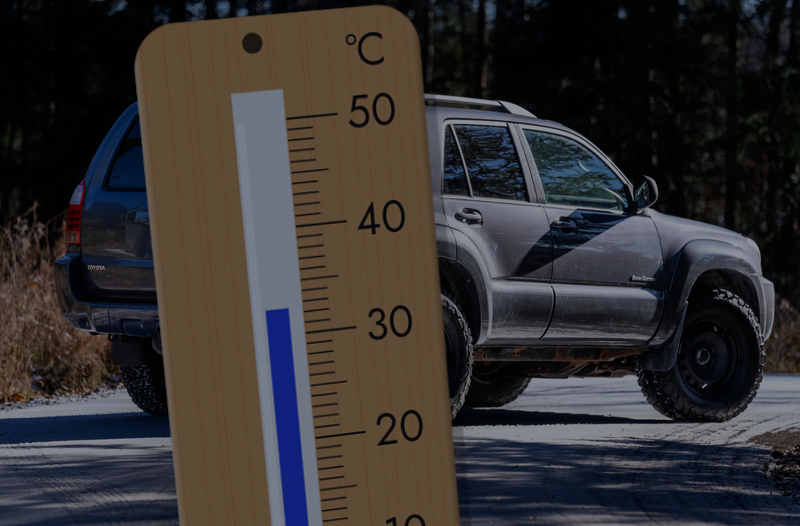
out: 32.5 °C
